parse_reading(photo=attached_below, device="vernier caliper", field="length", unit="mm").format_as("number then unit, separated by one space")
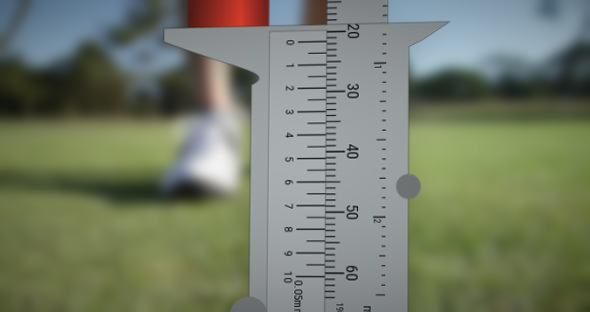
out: 21.6 mm
